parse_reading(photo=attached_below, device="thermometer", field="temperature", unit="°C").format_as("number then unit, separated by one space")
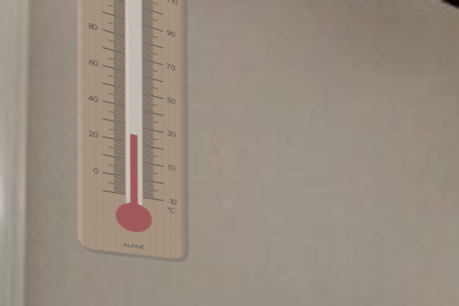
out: 25 °C
